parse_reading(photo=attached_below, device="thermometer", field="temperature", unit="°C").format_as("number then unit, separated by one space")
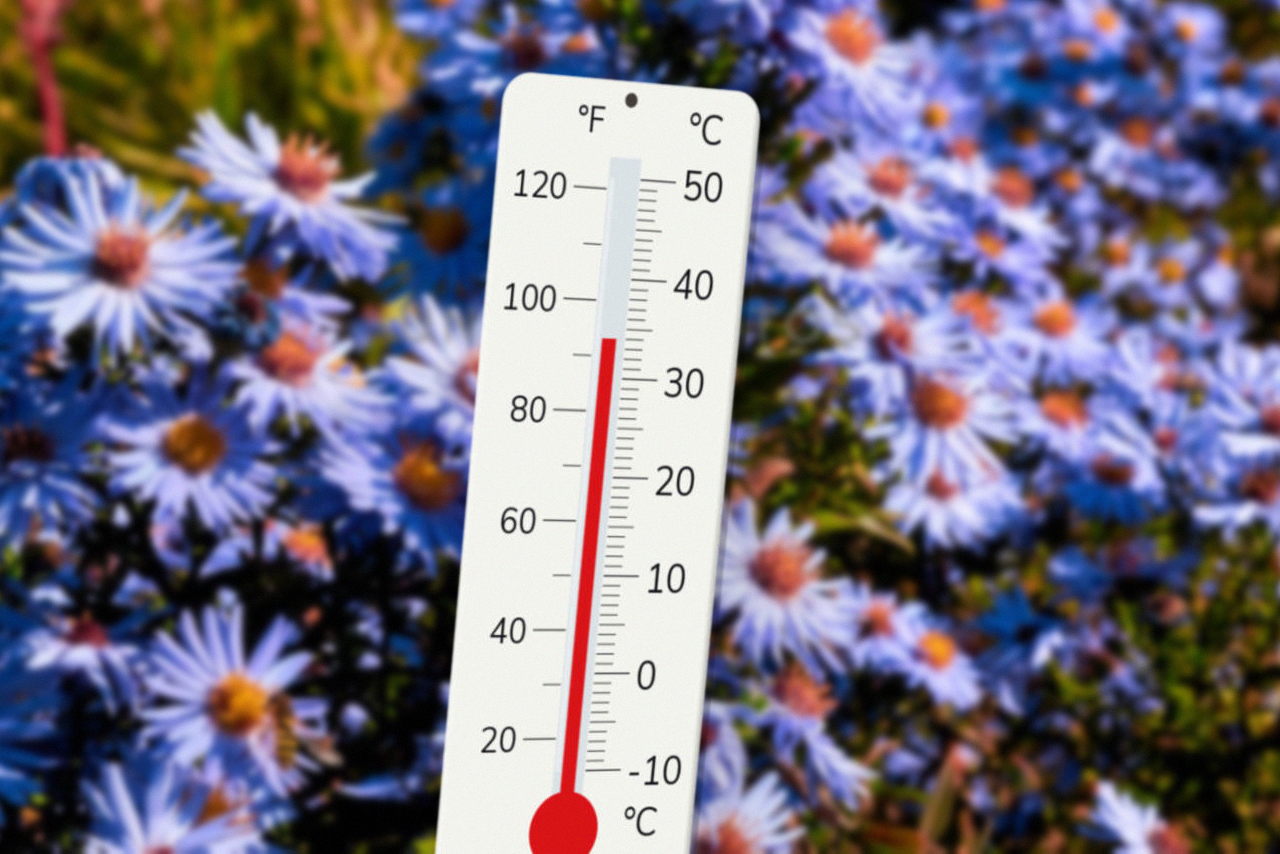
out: 34 °C
